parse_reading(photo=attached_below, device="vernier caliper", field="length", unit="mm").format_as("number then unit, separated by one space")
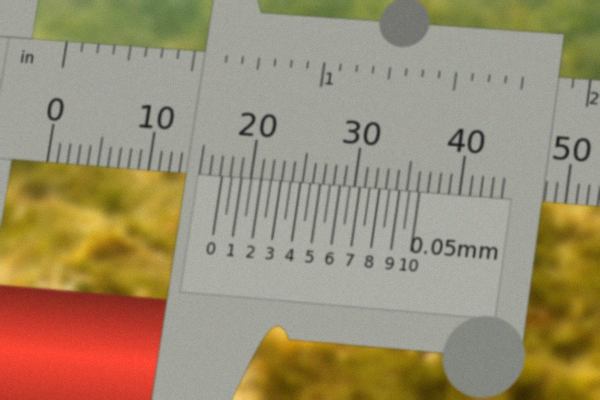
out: 17.2 mm
